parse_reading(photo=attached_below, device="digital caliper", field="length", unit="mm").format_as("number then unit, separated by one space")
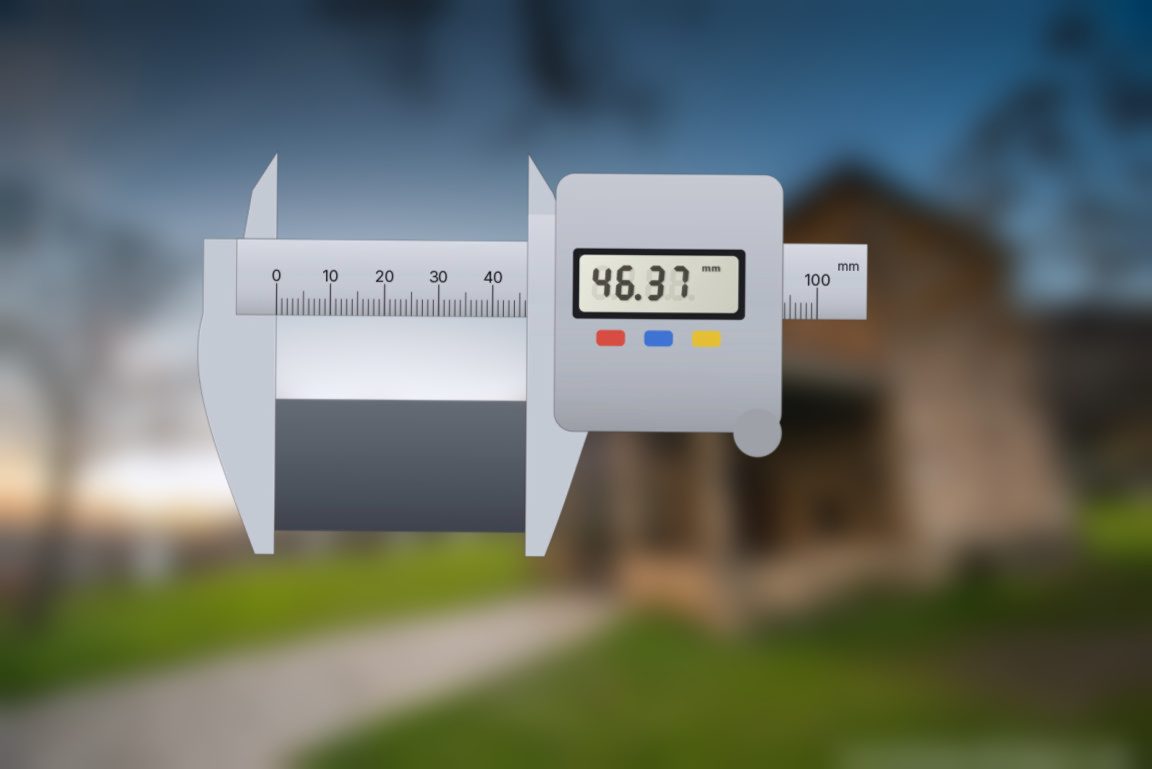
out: 46.37 mm
